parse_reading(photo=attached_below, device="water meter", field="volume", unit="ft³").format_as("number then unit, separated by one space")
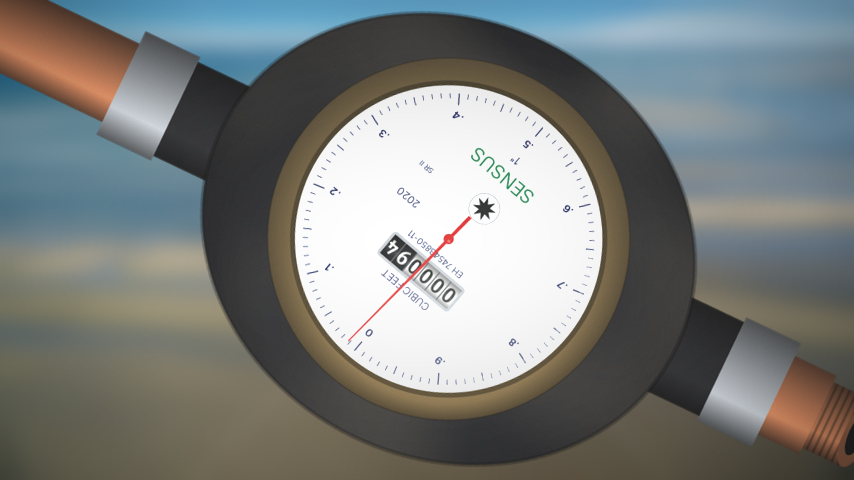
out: 94.01 ft³
